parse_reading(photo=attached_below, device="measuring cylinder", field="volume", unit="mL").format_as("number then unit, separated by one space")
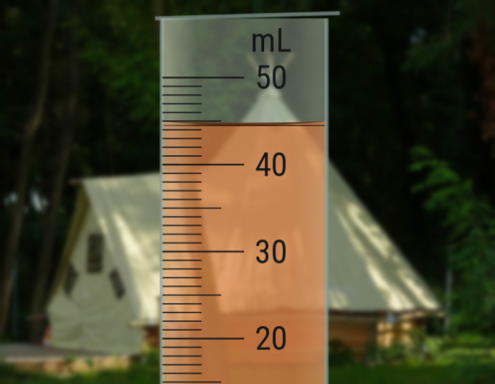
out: 44.5 mL
